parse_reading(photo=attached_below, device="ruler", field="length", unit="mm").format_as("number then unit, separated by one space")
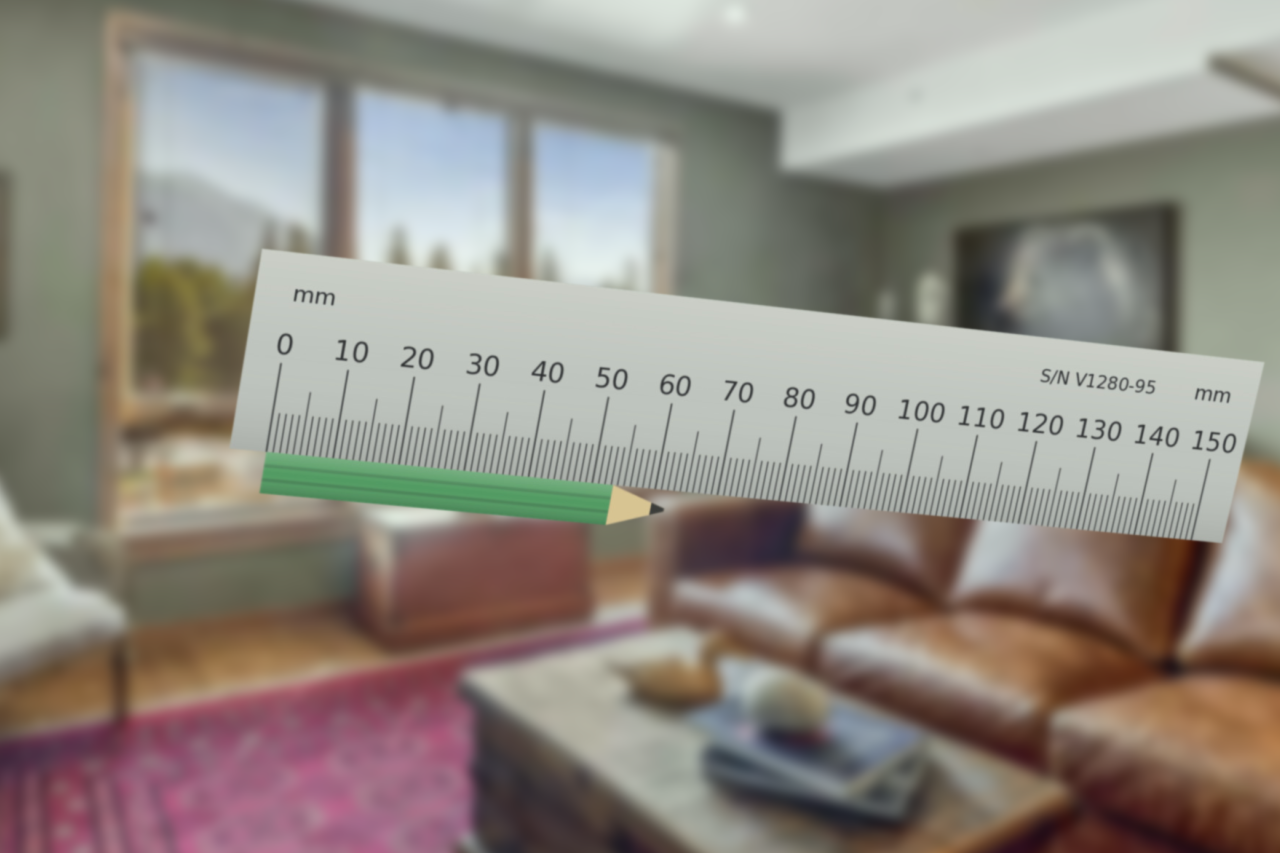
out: 62 mm
